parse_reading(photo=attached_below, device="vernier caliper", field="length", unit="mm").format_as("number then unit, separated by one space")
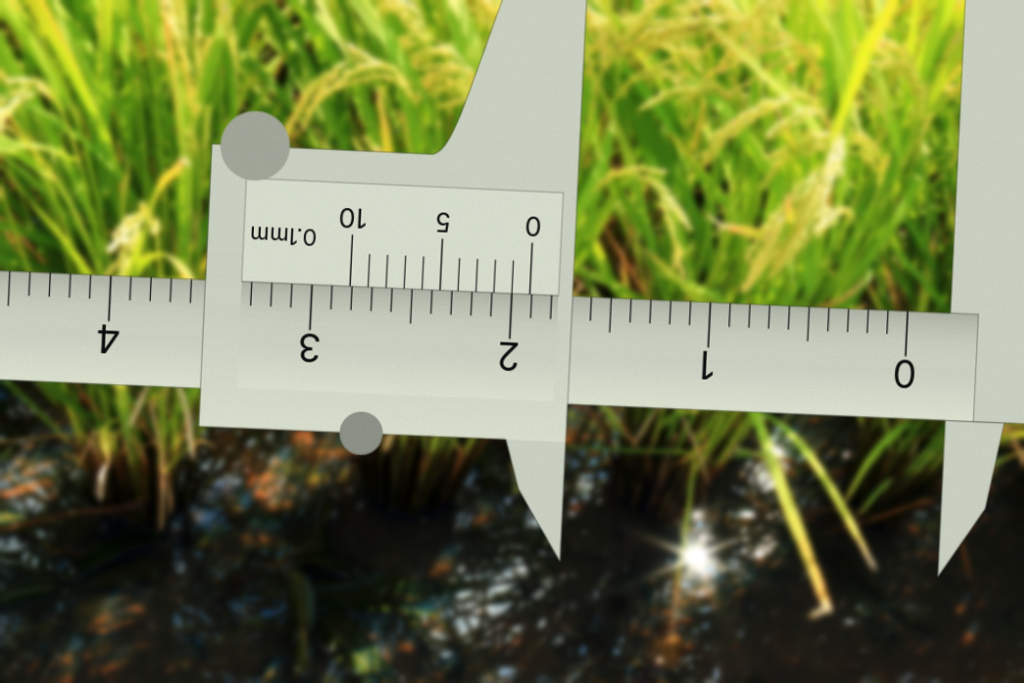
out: 19.1 mm
